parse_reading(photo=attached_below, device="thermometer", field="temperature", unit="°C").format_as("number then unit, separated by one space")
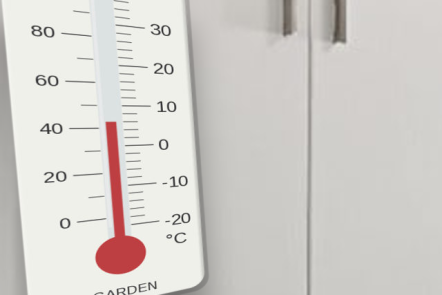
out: 6 °C
